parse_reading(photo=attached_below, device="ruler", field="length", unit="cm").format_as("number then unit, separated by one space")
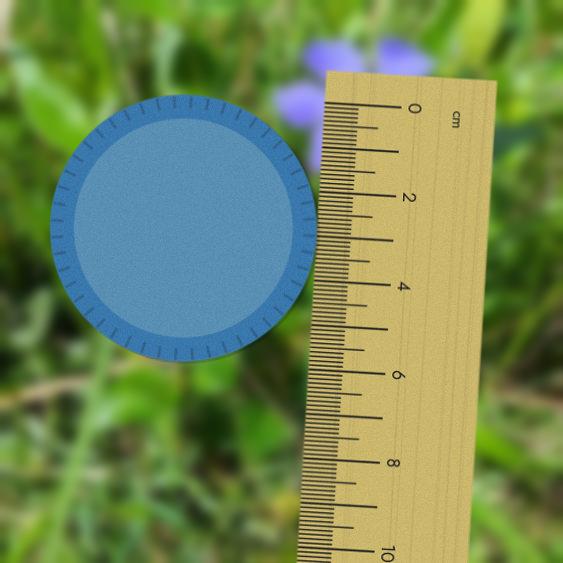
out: 6 cm
